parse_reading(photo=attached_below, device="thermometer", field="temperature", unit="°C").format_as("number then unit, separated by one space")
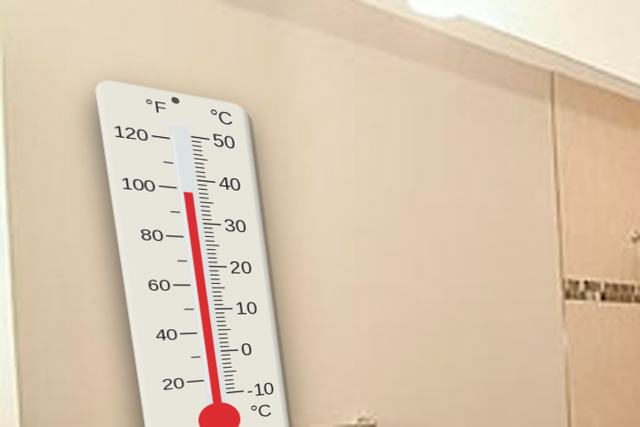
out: 37 °C
